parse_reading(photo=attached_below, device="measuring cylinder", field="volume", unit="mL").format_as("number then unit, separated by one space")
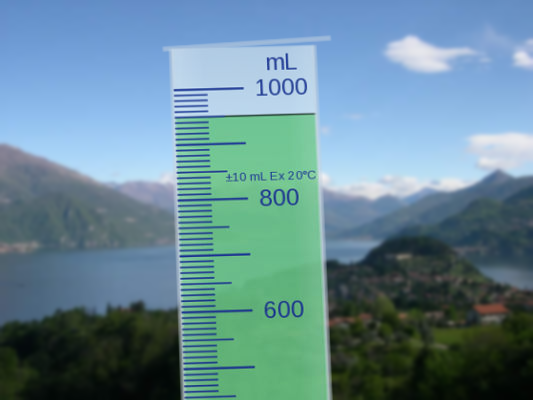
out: 950 mL
